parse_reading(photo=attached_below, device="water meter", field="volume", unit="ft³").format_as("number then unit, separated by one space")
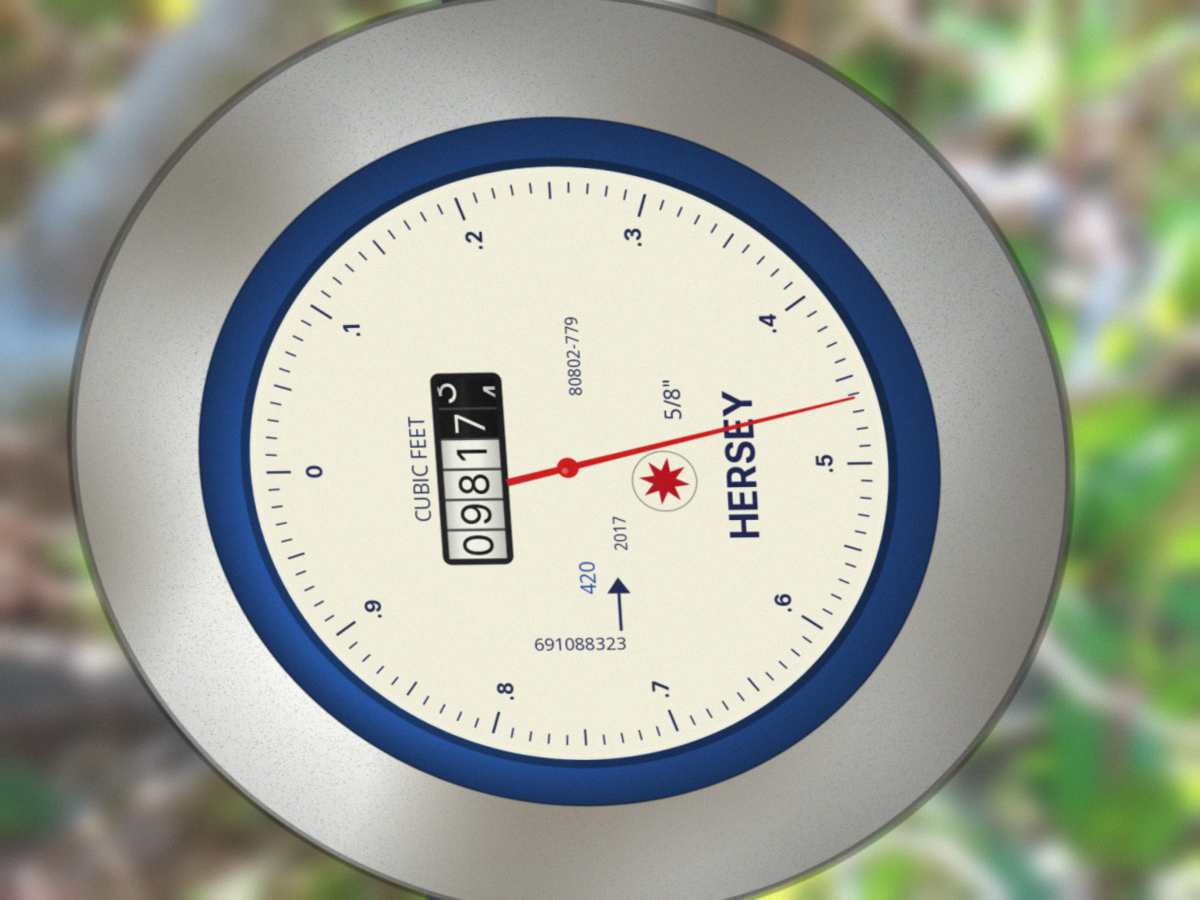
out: 98173.46 ft³
